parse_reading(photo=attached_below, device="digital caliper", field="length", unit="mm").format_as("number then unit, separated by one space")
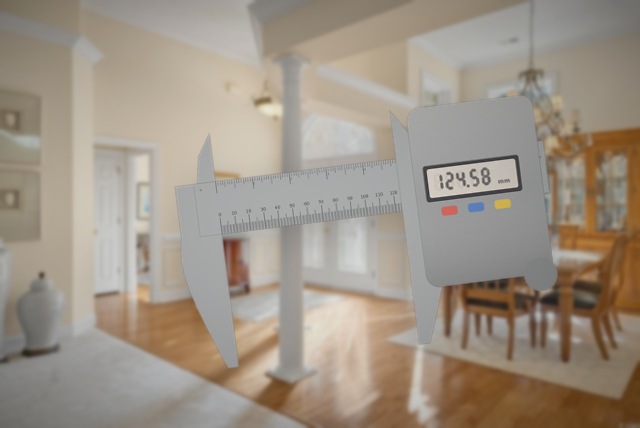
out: 124.58 mm
